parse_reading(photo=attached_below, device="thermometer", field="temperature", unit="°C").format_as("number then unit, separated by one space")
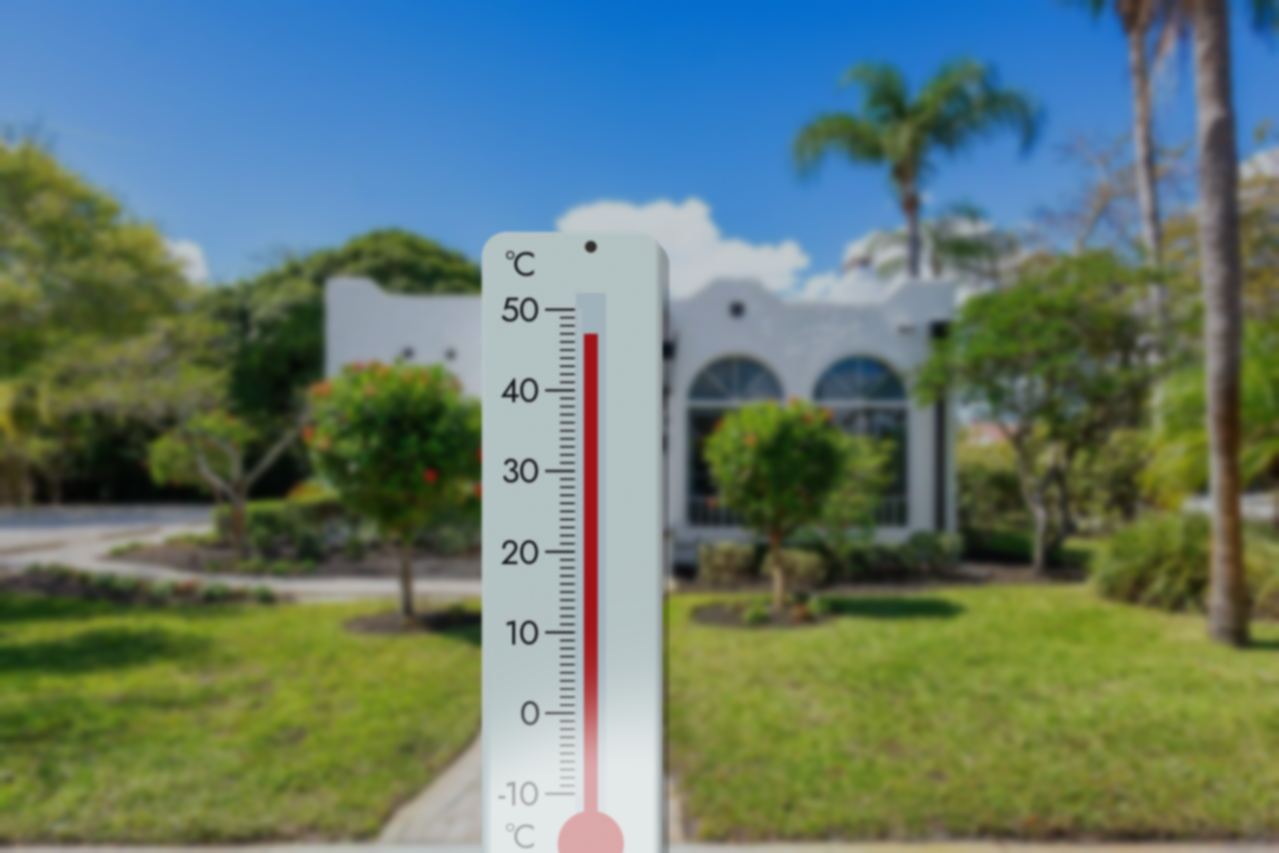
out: 47 °C
